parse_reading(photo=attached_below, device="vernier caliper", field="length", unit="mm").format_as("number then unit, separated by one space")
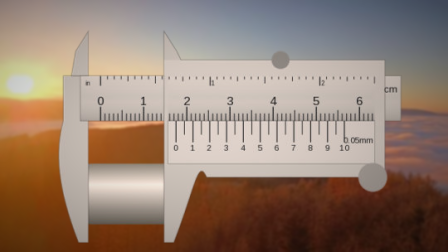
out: 17.5 mm
